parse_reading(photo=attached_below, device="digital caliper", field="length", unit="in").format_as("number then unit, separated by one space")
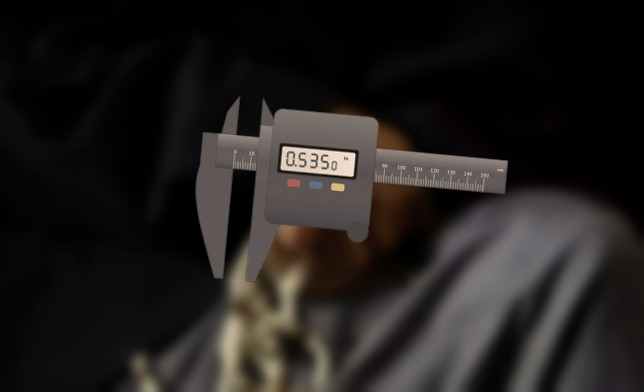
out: 0.5350 in
